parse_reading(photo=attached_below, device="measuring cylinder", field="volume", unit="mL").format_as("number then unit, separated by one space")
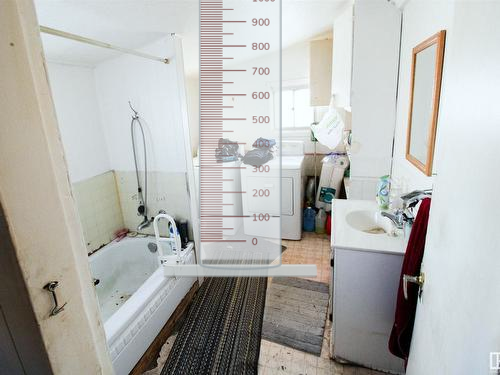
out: 100 mL
